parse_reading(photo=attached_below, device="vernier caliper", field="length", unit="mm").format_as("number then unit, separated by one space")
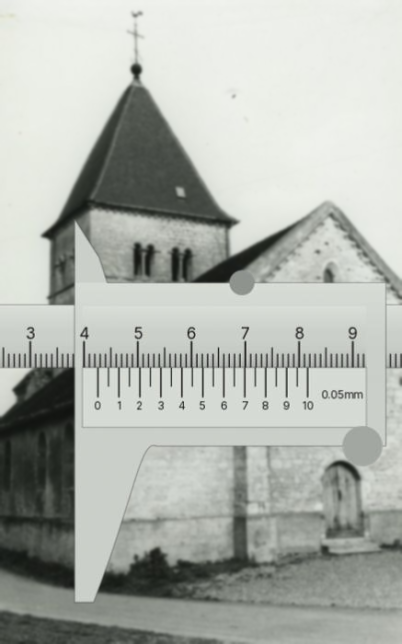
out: 42.6 mm
